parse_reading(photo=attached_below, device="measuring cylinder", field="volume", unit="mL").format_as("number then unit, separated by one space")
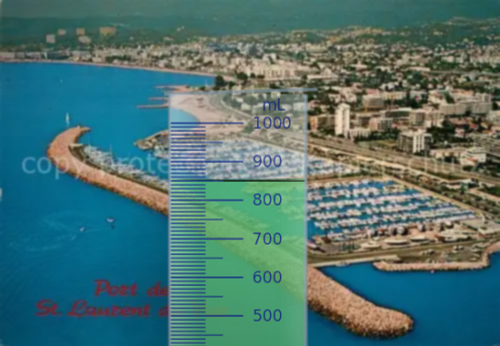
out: 850 mL
